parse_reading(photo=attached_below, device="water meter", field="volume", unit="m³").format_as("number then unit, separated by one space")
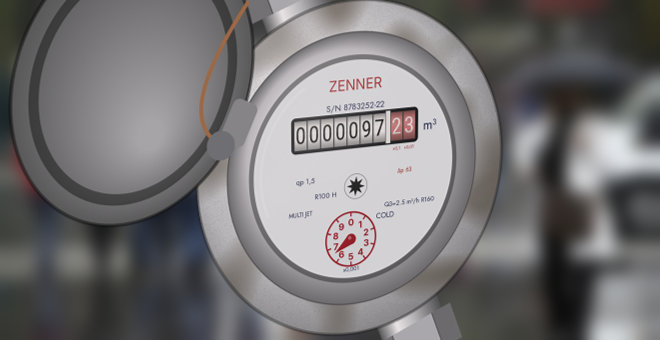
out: 97.236 m³
